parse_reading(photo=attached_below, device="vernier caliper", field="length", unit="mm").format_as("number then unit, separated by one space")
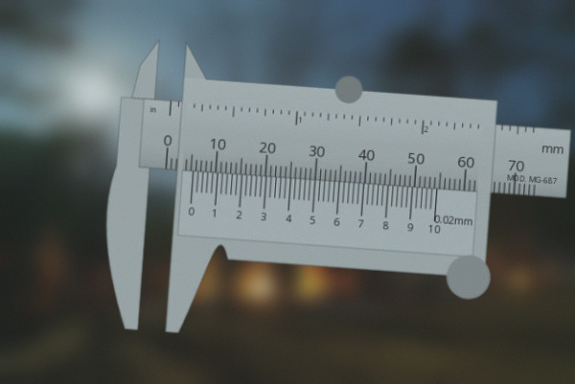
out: 5.5 mm
